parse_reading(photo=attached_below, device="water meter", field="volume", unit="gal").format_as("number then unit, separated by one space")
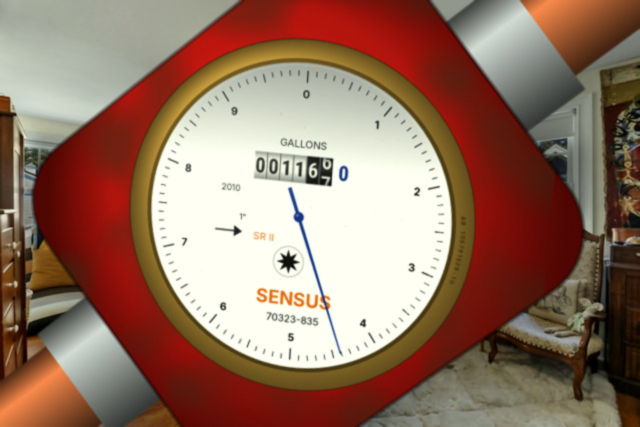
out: 11664.4 gal
